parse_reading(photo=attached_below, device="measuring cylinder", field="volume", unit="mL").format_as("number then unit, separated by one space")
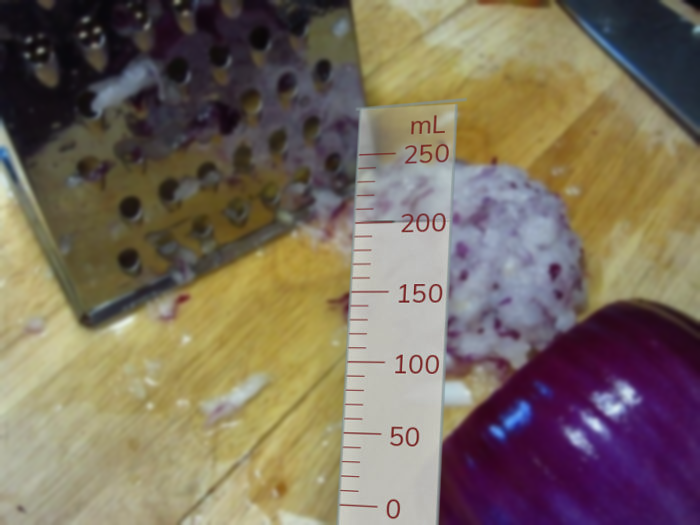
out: 200 mL
